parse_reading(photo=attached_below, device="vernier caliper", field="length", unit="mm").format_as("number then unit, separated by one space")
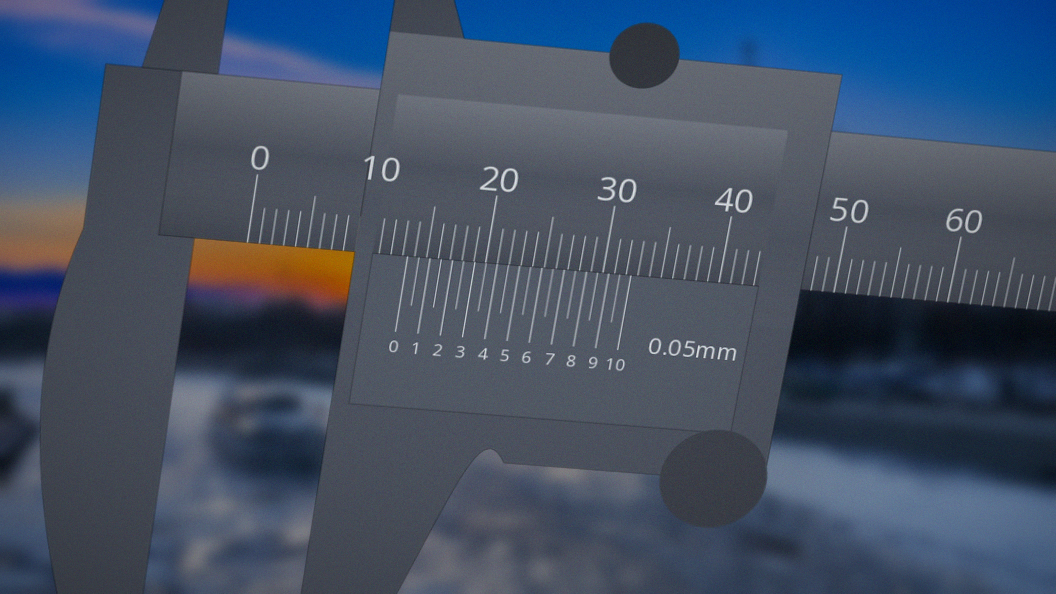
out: 13.4 mm
